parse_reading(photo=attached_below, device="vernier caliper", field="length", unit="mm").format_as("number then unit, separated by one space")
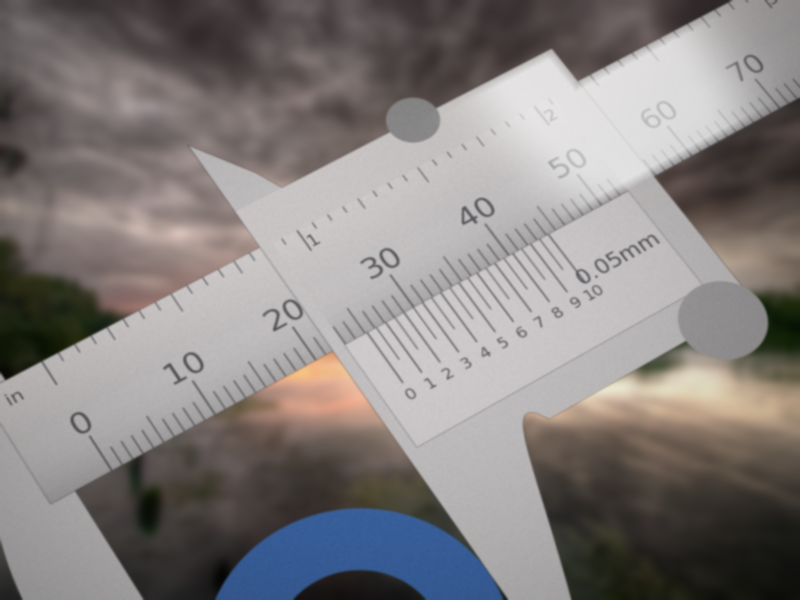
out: 25.2 mm
